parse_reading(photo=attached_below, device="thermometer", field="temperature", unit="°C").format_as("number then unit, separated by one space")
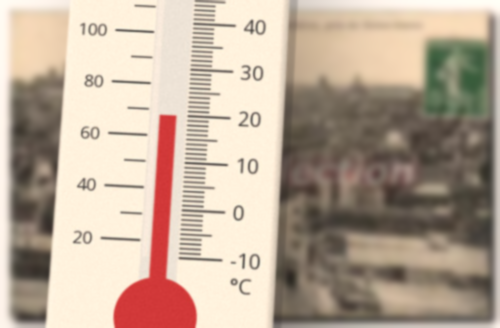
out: 20 °C
